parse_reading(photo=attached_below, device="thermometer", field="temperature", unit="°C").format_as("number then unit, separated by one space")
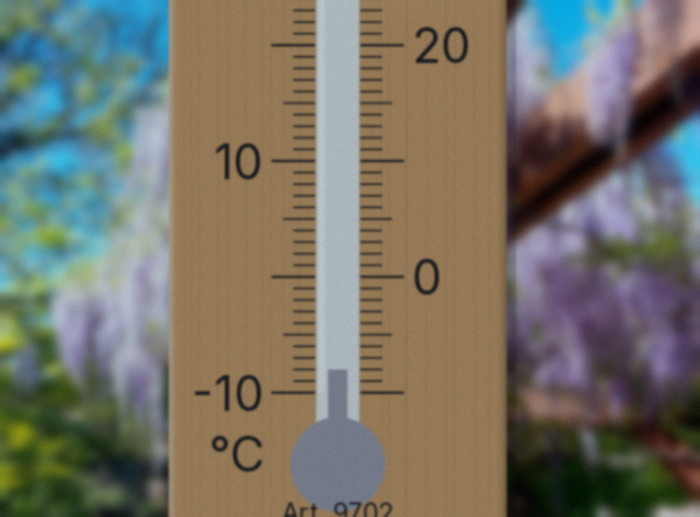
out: -8 °C
